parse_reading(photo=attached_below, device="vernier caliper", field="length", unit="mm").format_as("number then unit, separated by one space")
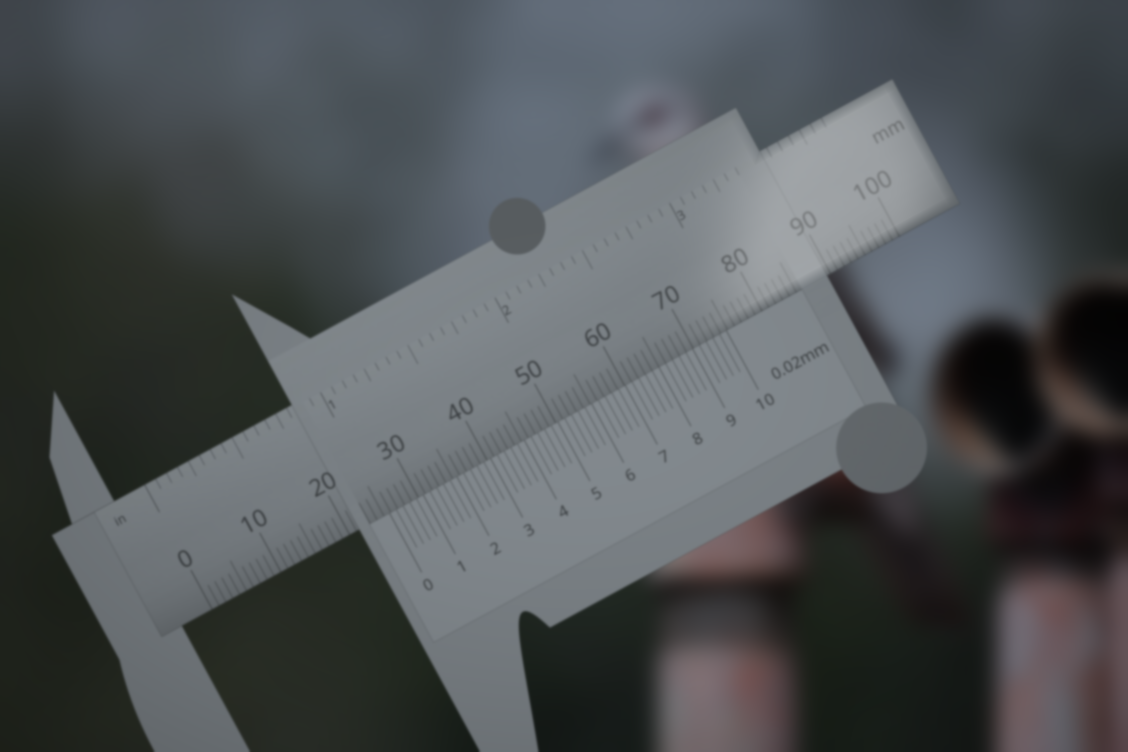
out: 25.8 mm
